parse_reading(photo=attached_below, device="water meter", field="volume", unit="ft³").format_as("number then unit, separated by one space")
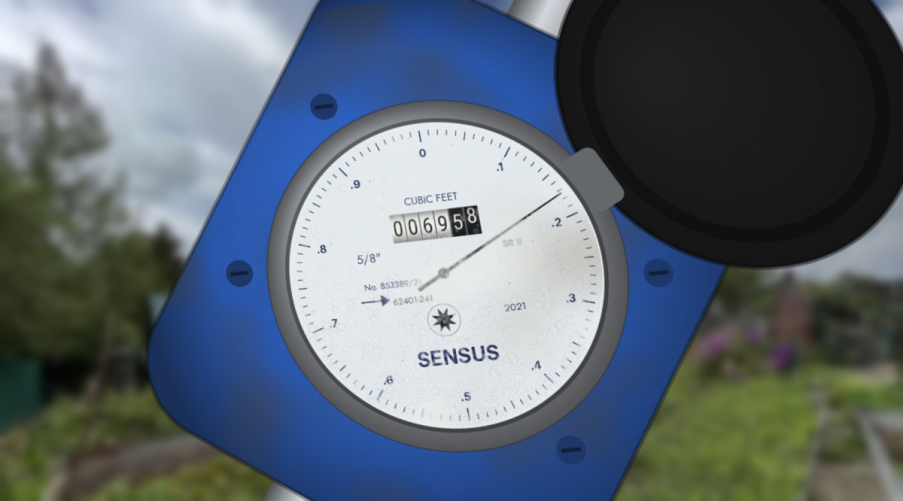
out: 6958.17 ft³
